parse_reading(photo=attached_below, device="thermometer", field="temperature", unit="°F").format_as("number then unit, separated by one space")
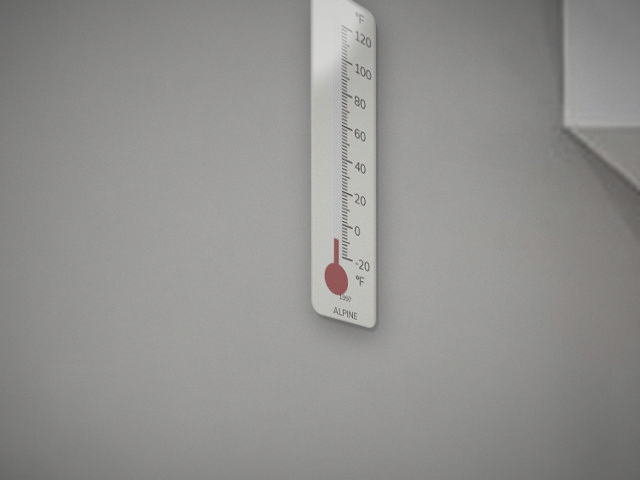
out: -10 °F
